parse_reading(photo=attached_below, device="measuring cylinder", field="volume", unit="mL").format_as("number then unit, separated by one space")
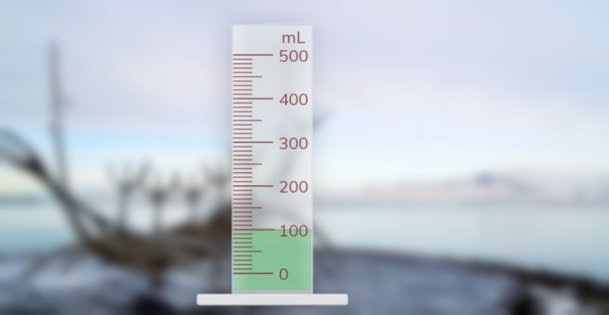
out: 100 mL
